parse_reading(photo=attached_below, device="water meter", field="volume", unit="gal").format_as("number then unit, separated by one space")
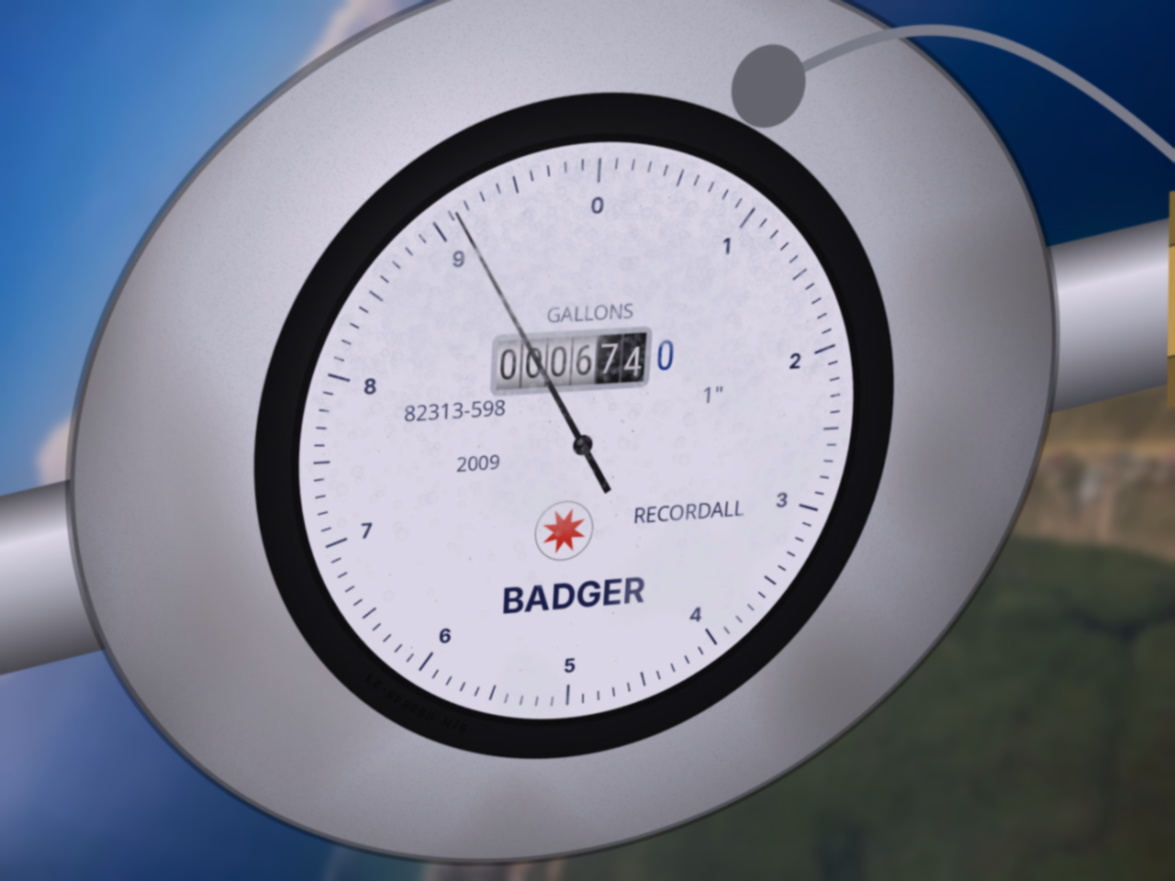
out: 6739.1 gal
